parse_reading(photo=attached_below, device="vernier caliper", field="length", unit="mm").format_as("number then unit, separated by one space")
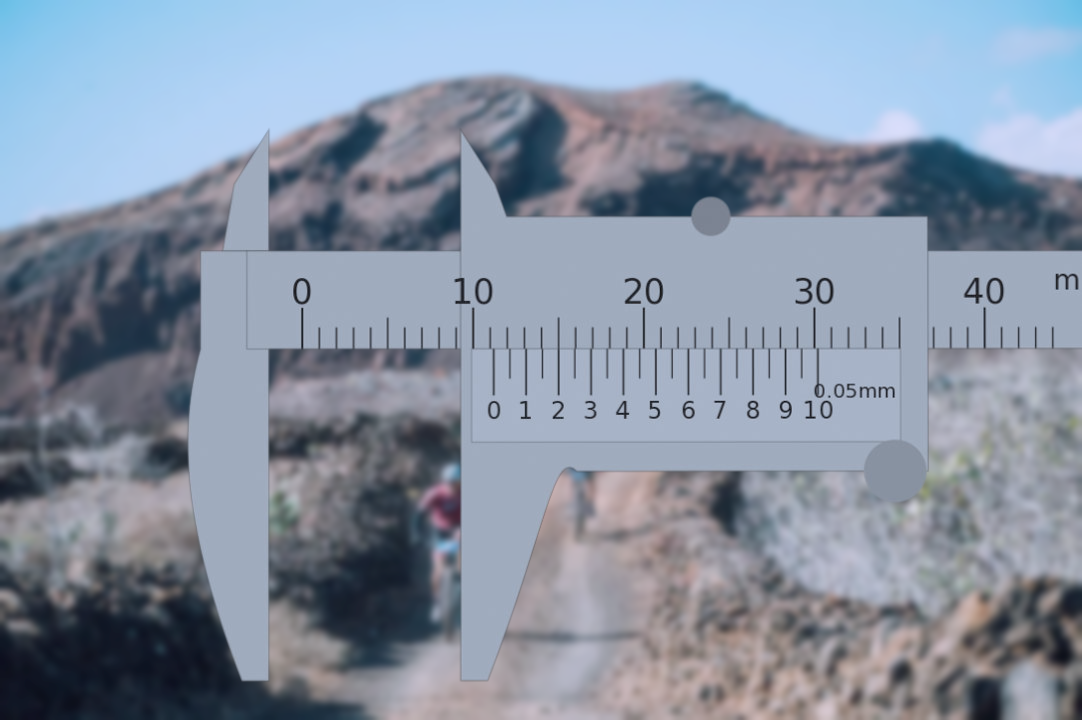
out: 11.2 mm
